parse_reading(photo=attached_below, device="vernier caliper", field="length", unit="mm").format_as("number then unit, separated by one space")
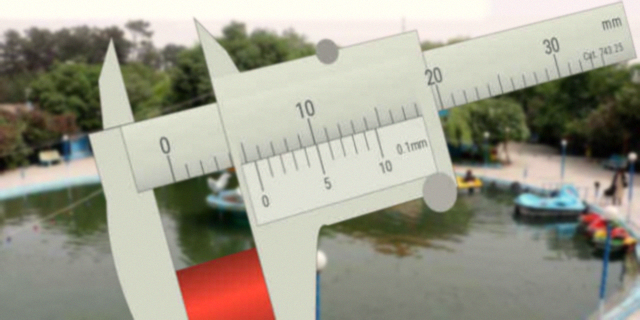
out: 5.6 mm
